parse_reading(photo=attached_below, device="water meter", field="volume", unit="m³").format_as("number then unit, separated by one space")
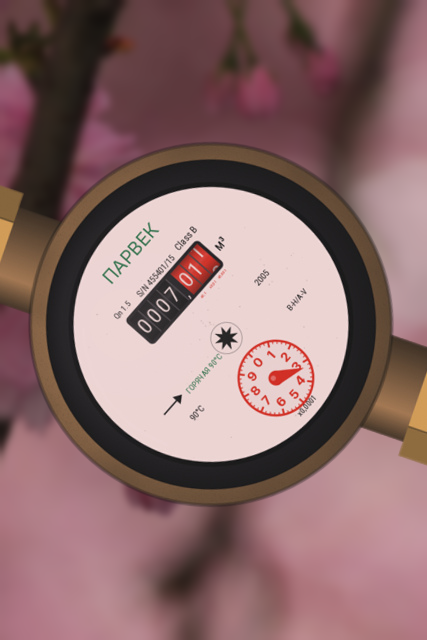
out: 7.0113 m³
